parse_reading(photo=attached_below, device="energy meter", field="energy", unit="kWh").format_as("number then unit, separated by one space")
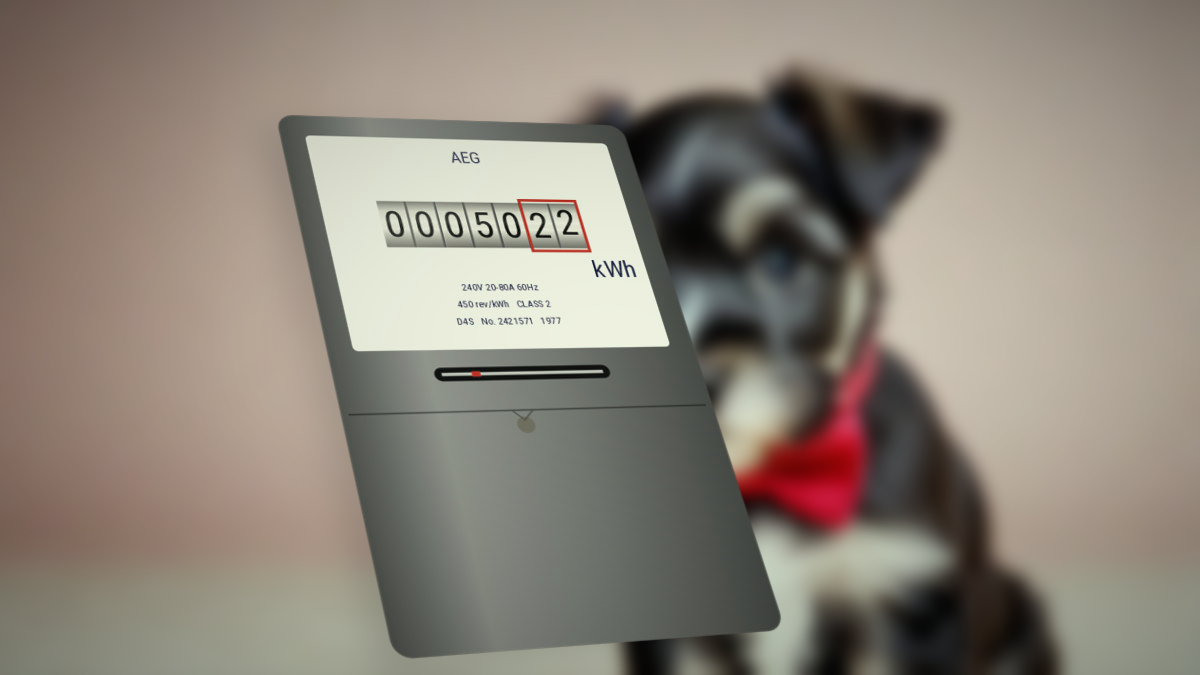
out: 50.22 kWh
